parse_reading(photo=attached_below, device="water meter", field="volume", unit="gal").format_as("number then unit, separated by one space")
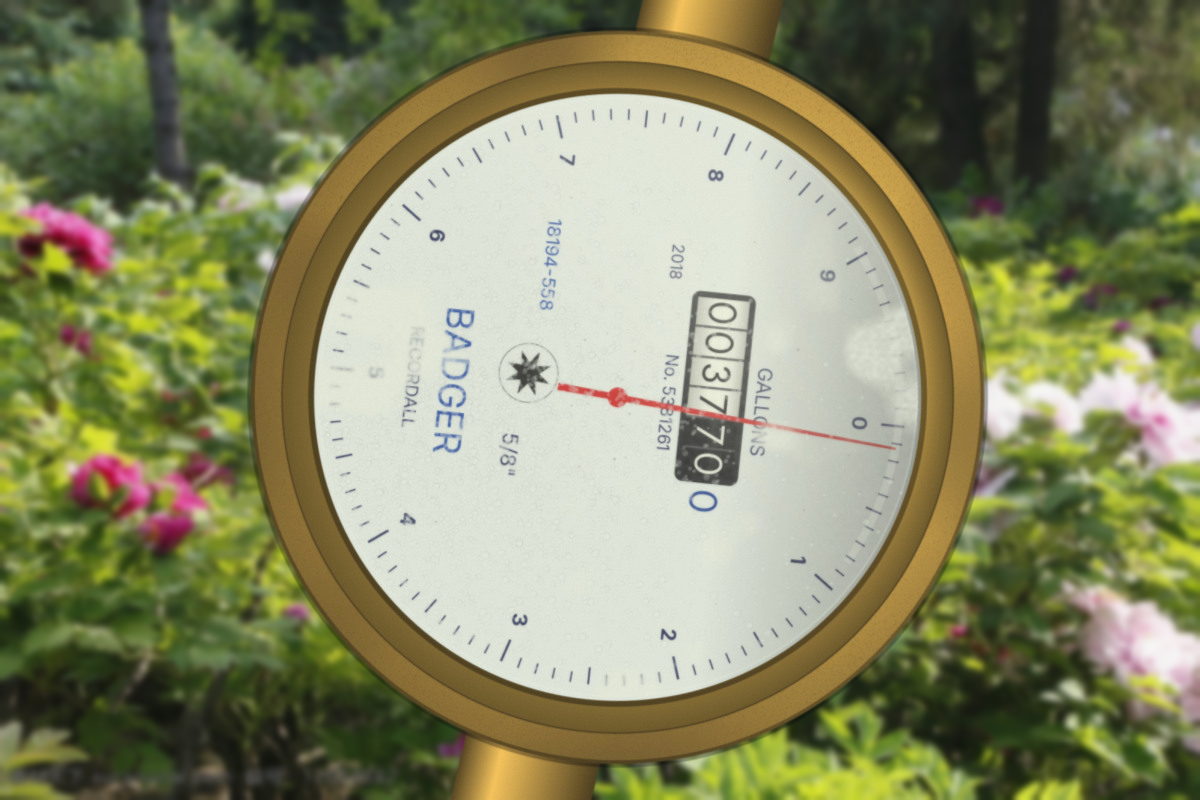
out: 37700.1 gal
